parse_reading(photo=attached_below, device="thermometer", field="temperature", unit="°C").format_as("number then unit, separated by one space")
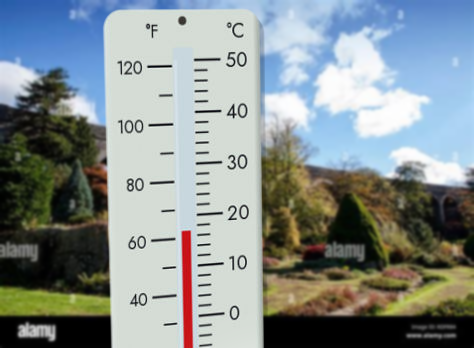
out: 17 °C
